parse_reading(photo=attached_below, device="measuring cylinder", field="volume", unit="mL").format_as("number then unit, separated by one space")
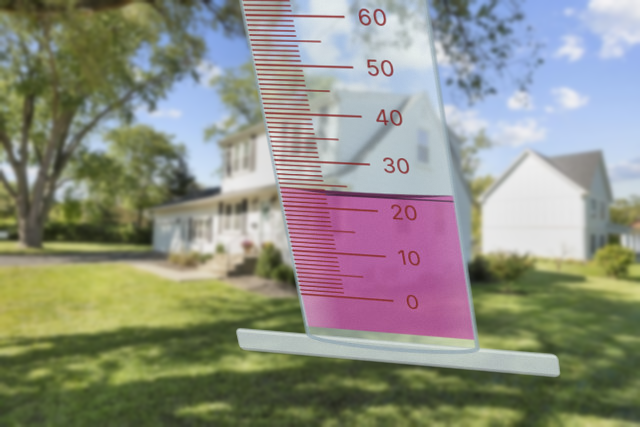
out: 23 mL
